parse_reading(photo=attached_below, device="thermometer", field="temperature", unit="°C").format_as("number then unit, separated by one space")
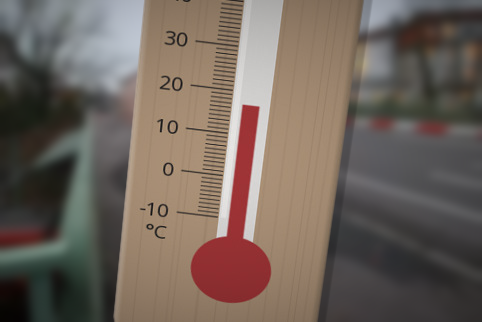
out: 17 °C
